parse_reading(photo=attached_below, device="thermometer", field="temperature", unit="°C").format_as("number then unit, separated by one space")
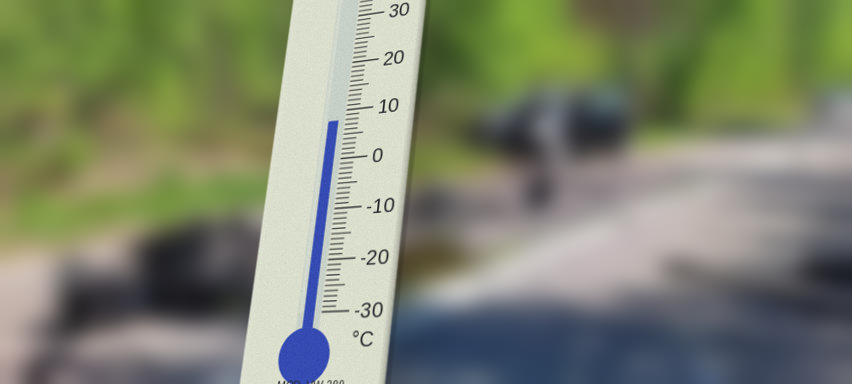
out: 8 °C
